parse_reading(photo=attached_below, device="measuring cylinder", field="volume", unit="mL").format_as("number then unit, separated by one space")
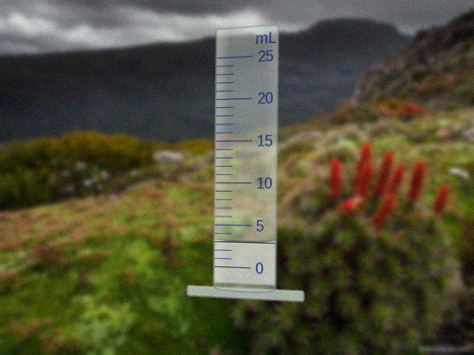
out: 3 mL
